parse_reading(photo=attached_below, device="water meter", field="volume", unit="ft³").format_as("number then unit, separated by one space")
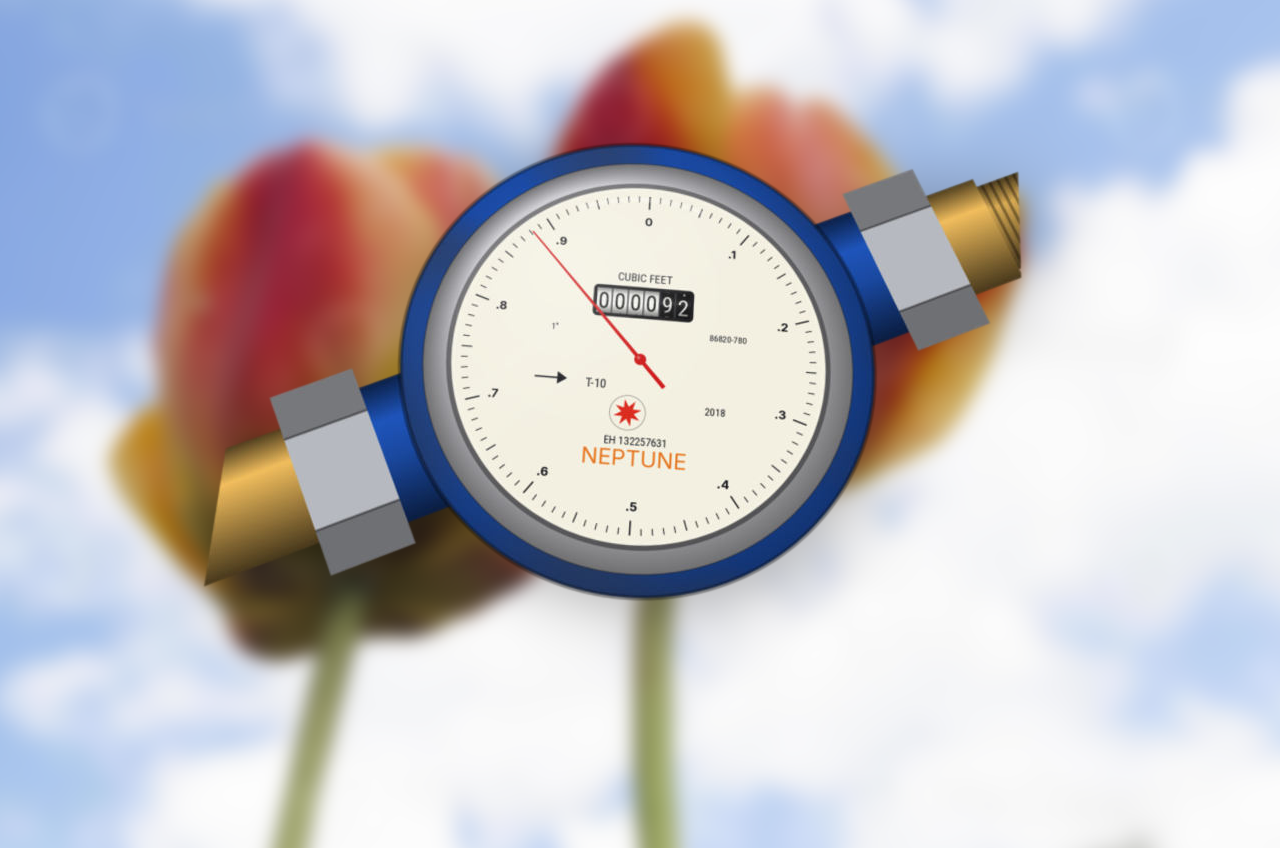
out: 91.88 ft³
